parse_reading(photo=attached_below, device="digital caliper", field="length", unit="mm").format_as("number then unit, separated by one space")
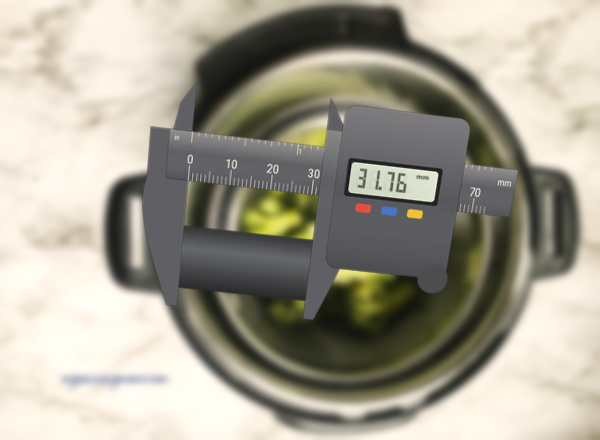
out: 31.76 mm
